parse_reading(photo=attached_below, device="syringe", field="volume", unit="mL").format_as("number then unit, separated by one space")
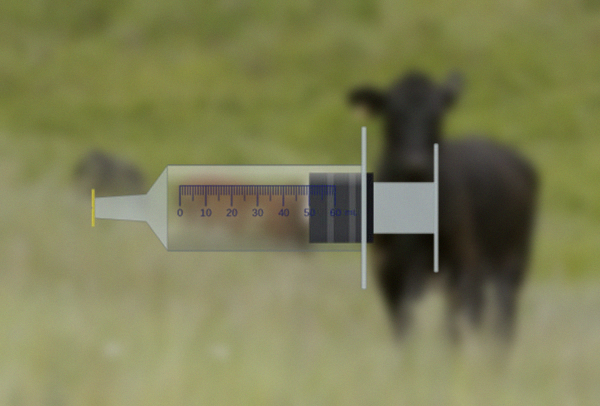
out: 50 mL
